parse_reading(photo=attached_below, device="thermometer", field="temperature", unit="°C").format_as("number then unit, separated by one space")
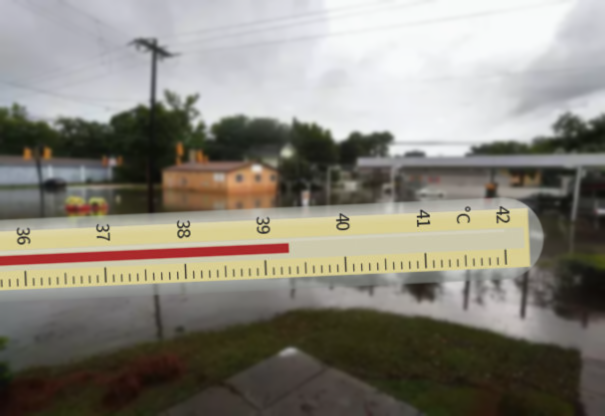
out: 39.3 °C
